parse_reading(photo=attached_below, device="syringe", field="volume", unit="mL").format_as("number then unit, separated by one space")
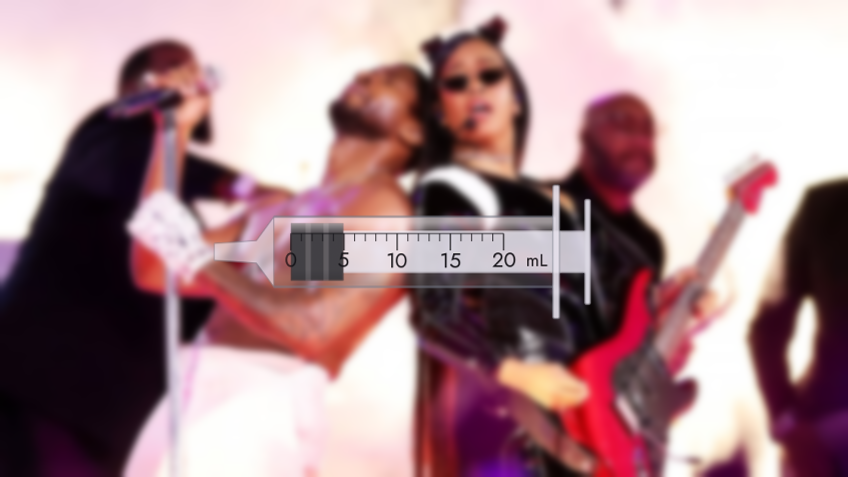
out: 0 mL
